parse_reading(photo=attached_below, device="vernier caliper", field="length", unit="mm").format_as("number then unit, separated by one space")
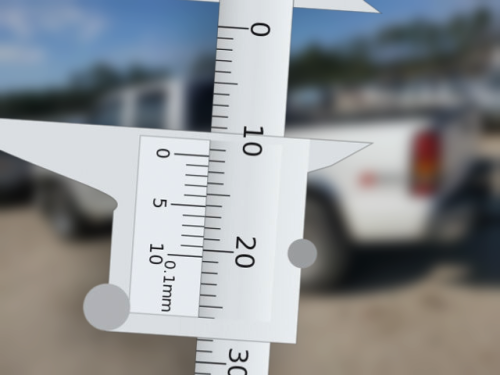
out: 11.6 mm
